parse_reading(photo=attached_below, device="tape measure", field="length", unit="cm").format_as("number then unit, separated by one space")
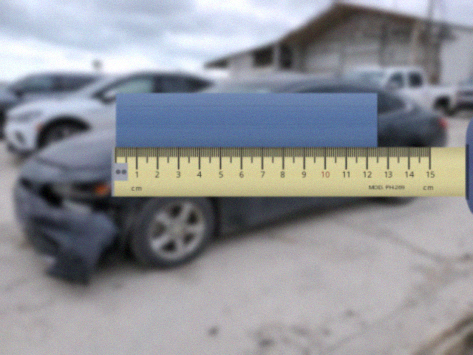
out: 12.5 cm
